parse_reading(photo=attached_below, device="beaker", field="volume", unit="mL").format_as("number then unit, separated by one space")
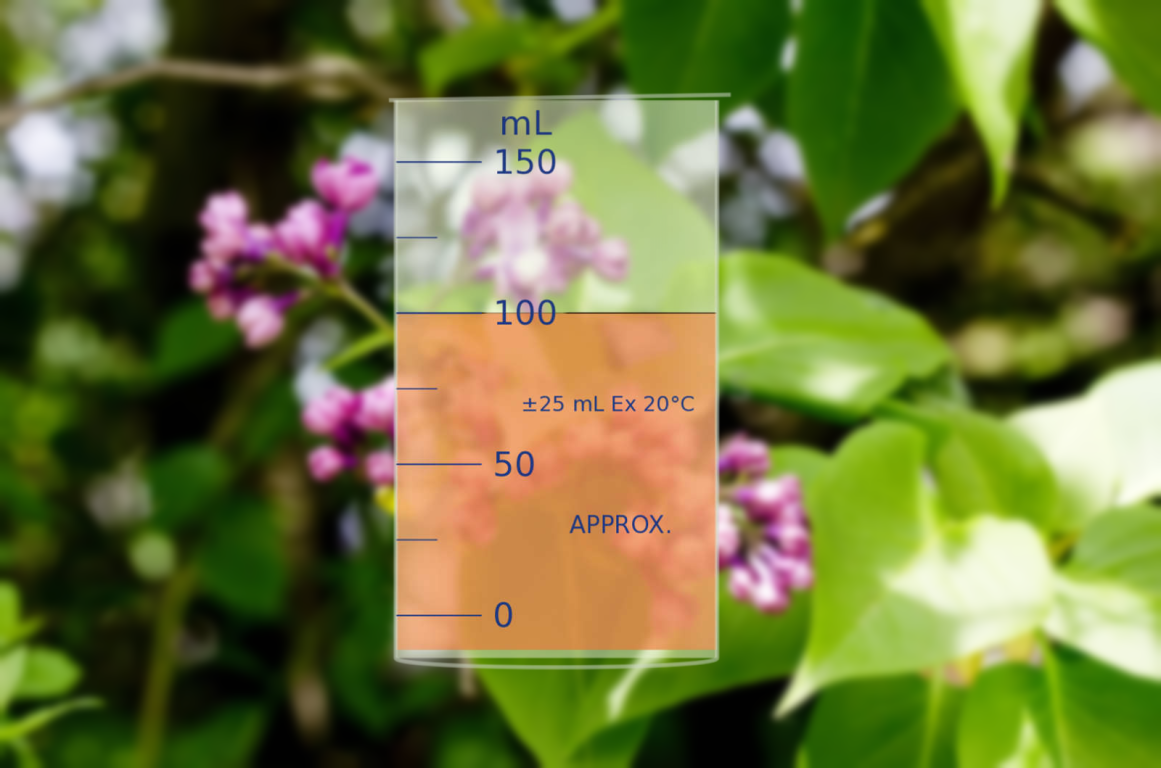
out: 100 mL
